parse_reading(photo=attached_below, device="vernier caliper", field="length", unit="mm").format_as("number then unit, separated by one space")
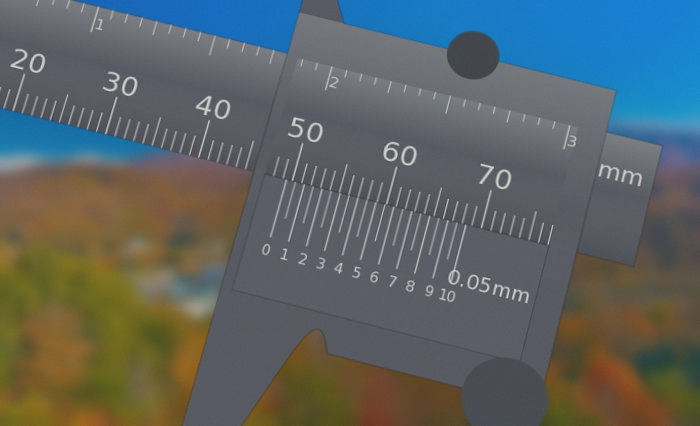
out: 49.4 mm
